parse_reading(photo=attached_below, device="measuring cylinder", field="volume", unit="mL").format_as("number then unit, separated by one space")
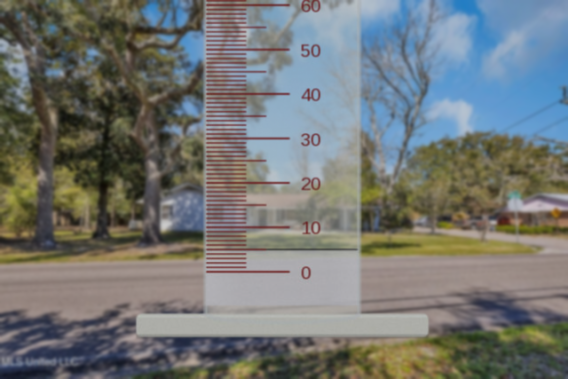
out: 5 mL
